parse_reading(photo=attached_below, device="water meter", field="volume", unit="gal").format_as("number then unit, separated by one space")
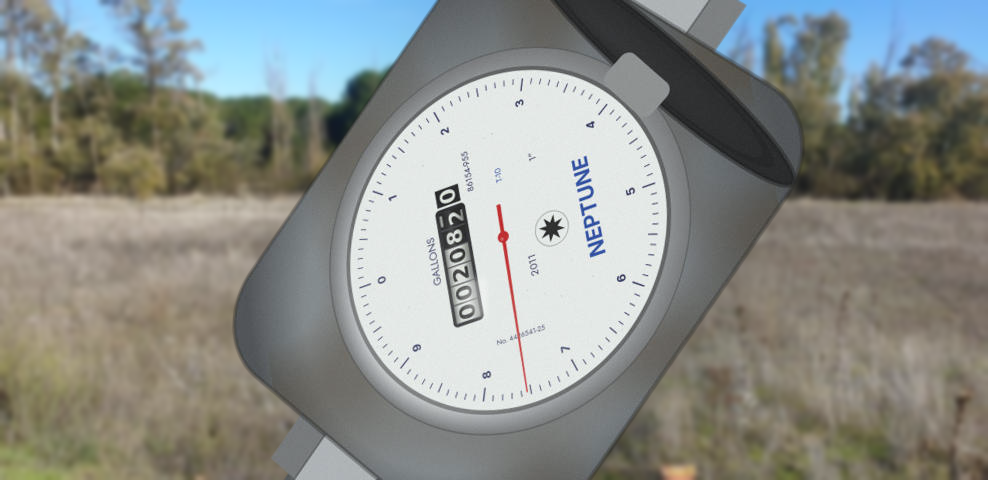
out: 20817.5 gal
